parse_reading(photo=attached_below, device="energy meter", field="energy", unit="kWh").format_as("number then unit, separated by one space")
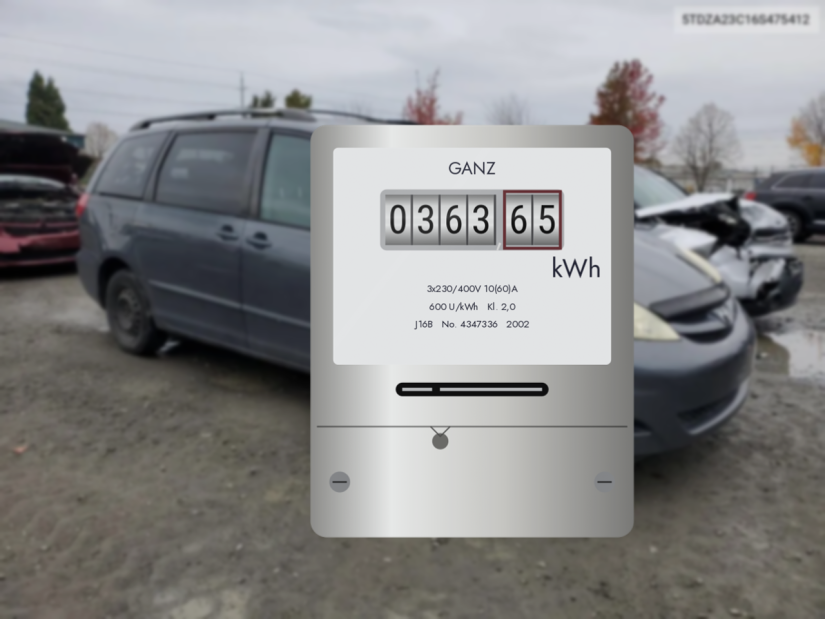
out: 363.65 kWh
